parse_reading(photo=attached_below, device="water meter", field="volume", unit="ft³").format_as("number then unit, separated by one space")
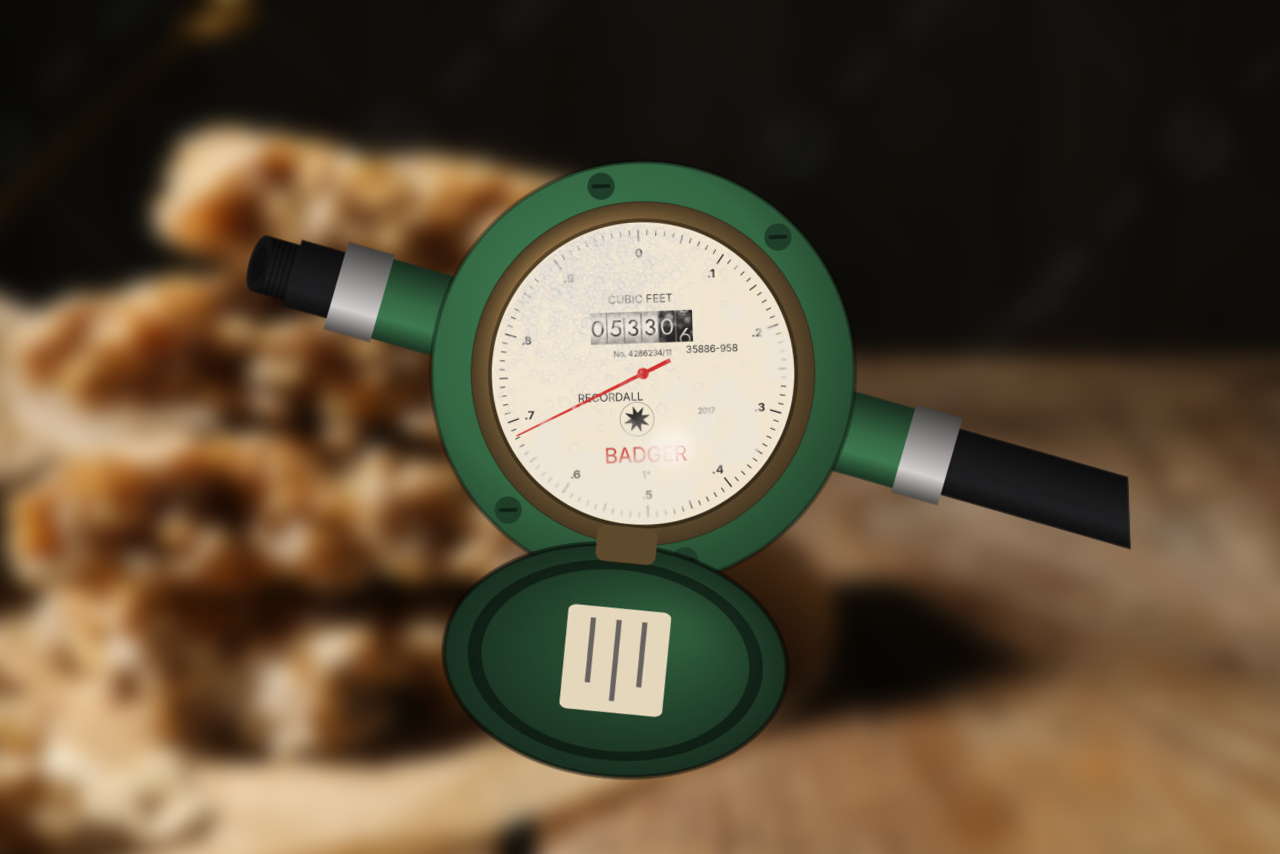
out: 53305.68 ft³
